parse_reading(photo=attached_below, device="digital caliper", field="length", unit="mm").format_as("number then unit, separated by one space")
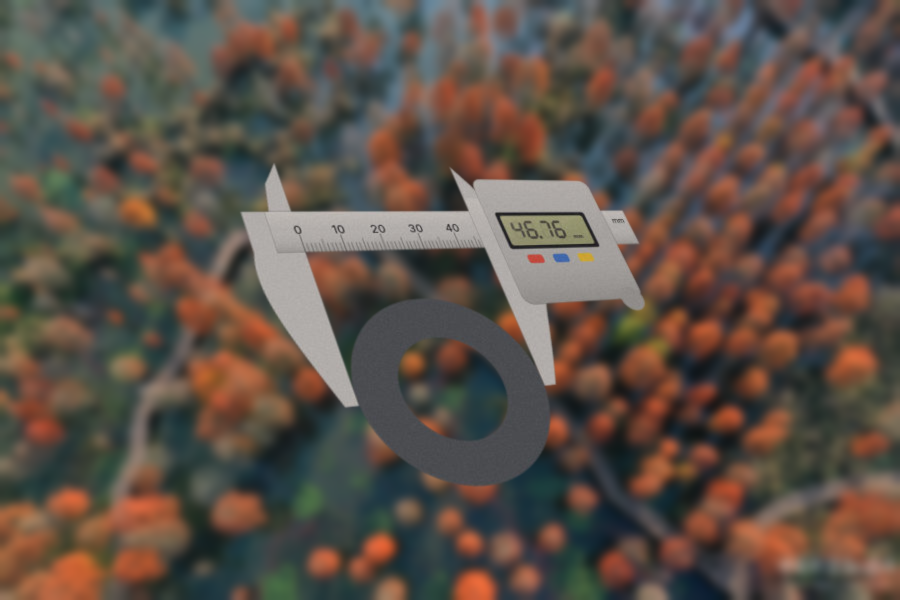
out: 46.76 mm
